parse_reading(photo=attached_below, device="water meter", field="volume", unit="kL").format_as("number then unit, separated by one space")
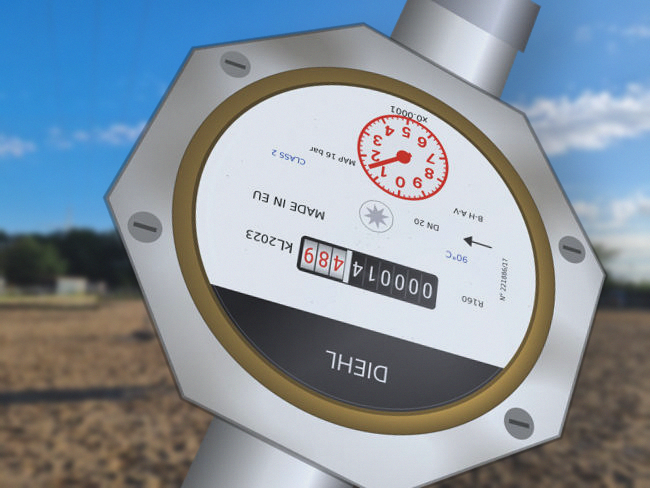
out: 14.4891 kL
